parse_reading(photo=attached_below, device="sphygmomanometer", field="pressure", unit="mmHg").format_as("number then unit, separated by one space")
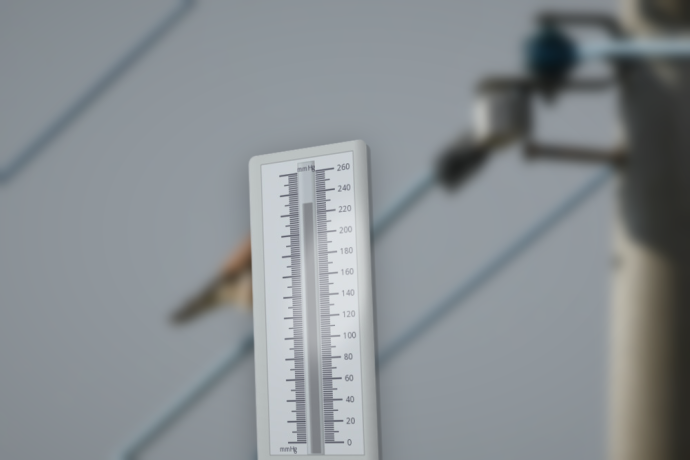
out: 230 mmHg
